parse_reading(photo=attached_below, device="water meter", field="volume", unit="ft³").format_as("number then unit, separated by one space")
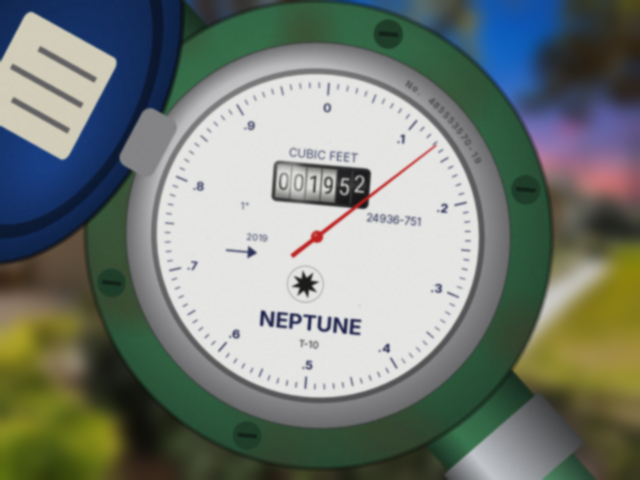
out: 1952.13 ft³
